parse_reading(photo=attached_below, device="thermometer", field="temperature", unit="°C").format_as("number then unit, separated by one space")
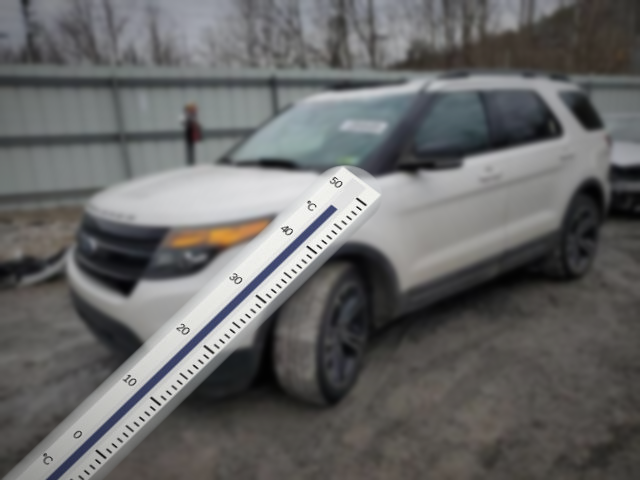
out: 47 °C
